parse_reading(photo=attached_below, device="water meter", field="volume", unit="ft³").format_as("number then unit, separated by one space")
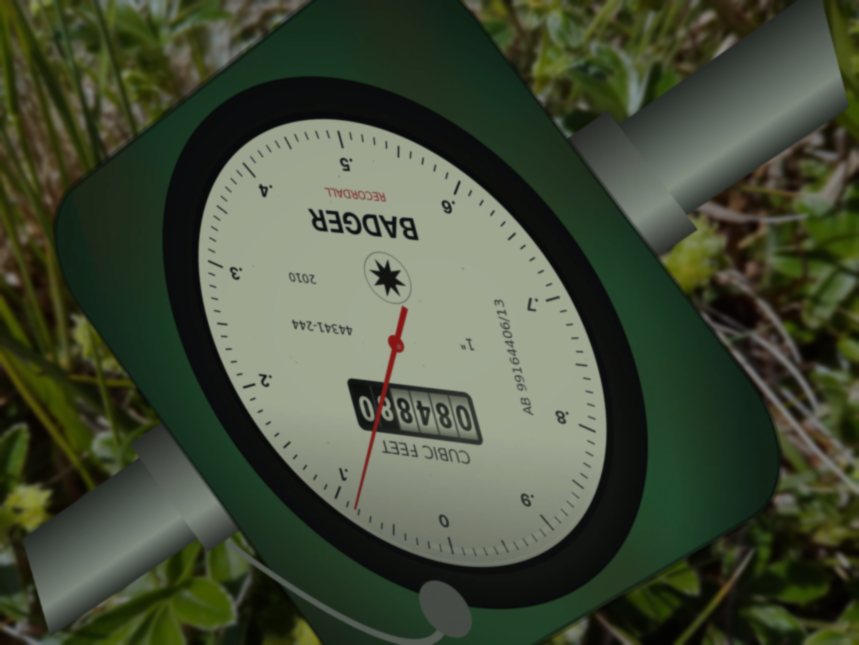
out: 84880.08 ft³
